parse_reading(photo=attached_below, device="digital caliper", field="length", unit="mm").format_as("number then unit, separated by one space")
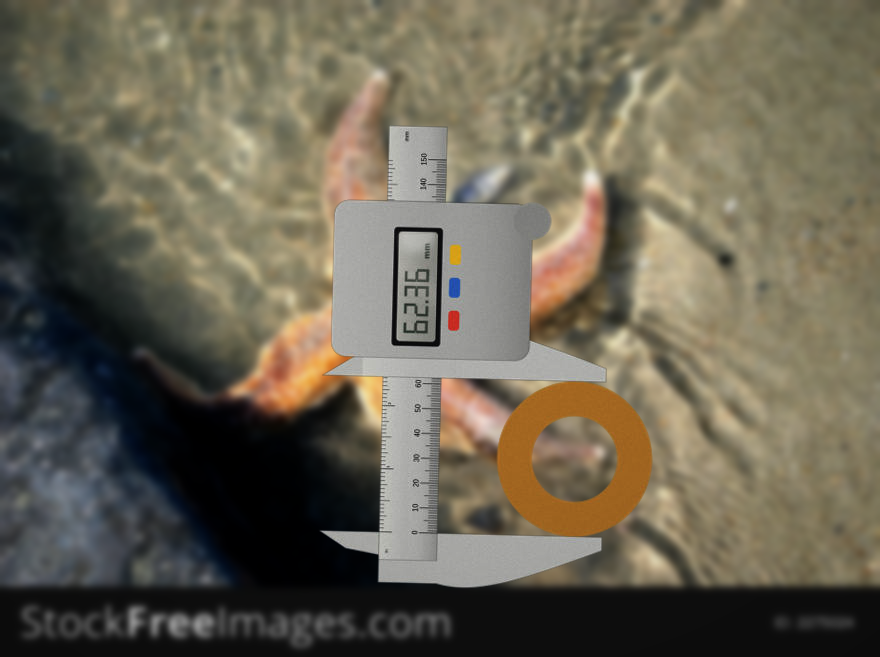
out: 62.36 mm
